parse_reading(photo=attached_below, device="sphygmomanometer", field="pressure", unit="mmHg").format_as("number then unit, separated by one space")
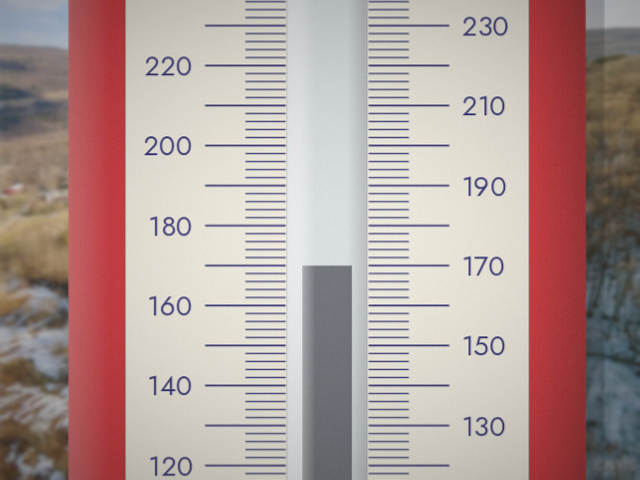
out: 170 mmHg
